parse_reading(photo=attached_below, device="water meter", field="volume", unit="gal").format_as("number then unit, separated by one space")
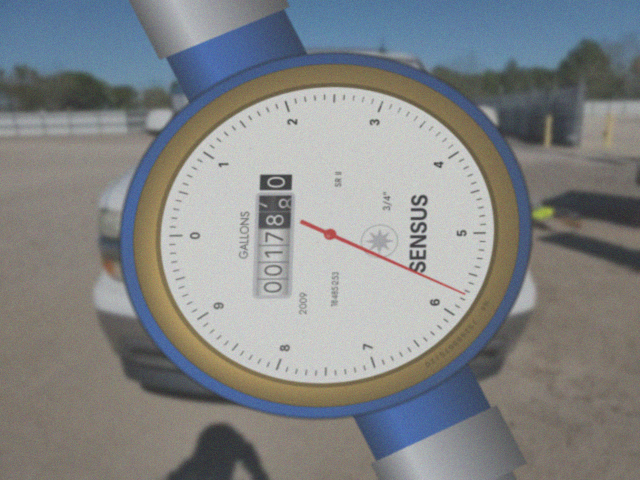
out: 17875.7 gal
